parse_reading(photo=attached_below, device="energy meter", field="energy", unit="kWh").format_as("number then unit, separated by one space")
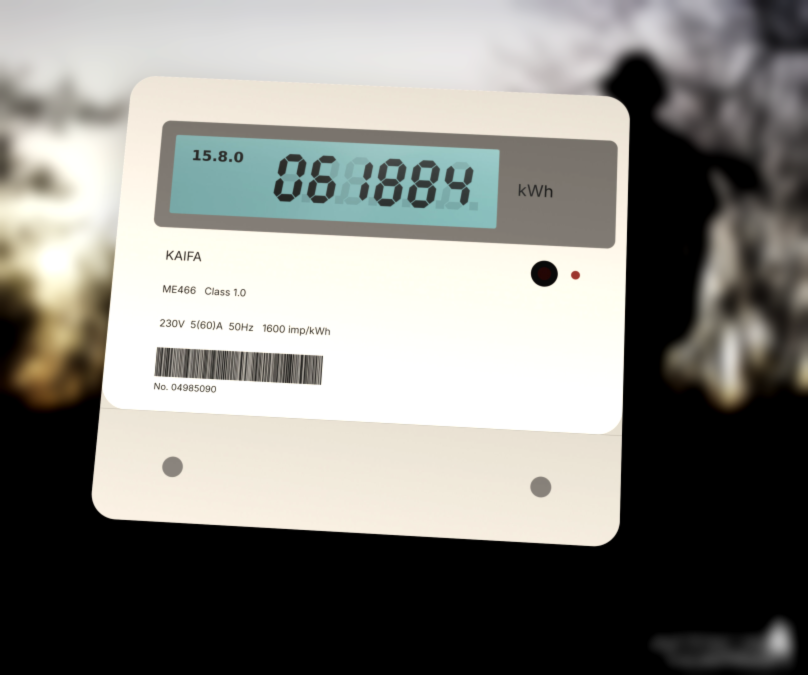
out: 61884 kWh
